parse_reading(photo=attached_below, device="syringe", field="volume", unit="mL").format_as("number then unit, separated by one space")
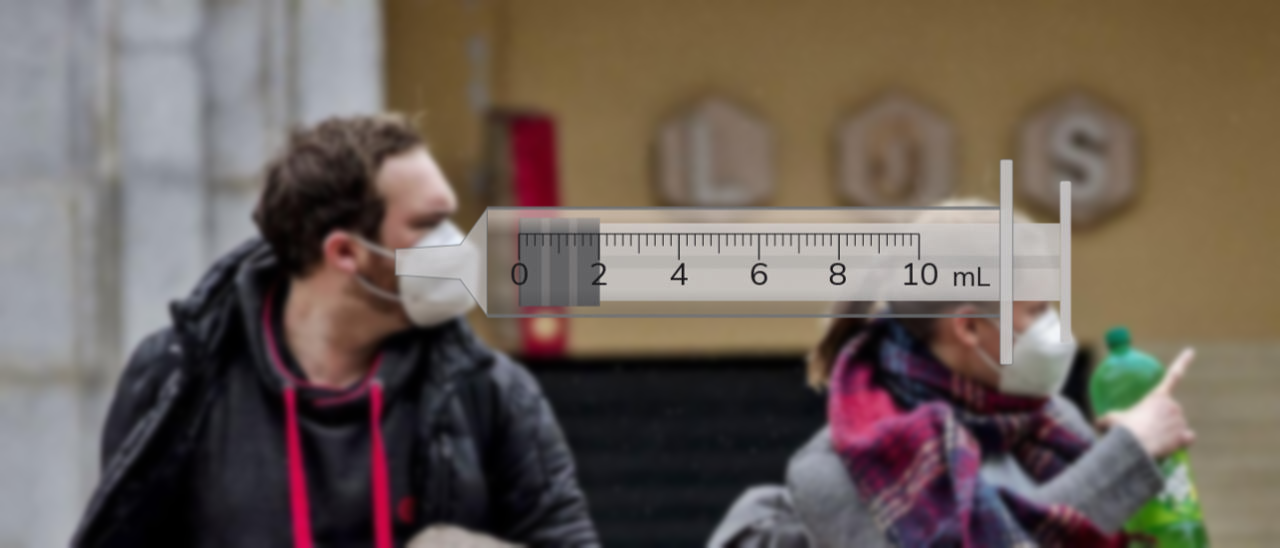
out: 0 mL
